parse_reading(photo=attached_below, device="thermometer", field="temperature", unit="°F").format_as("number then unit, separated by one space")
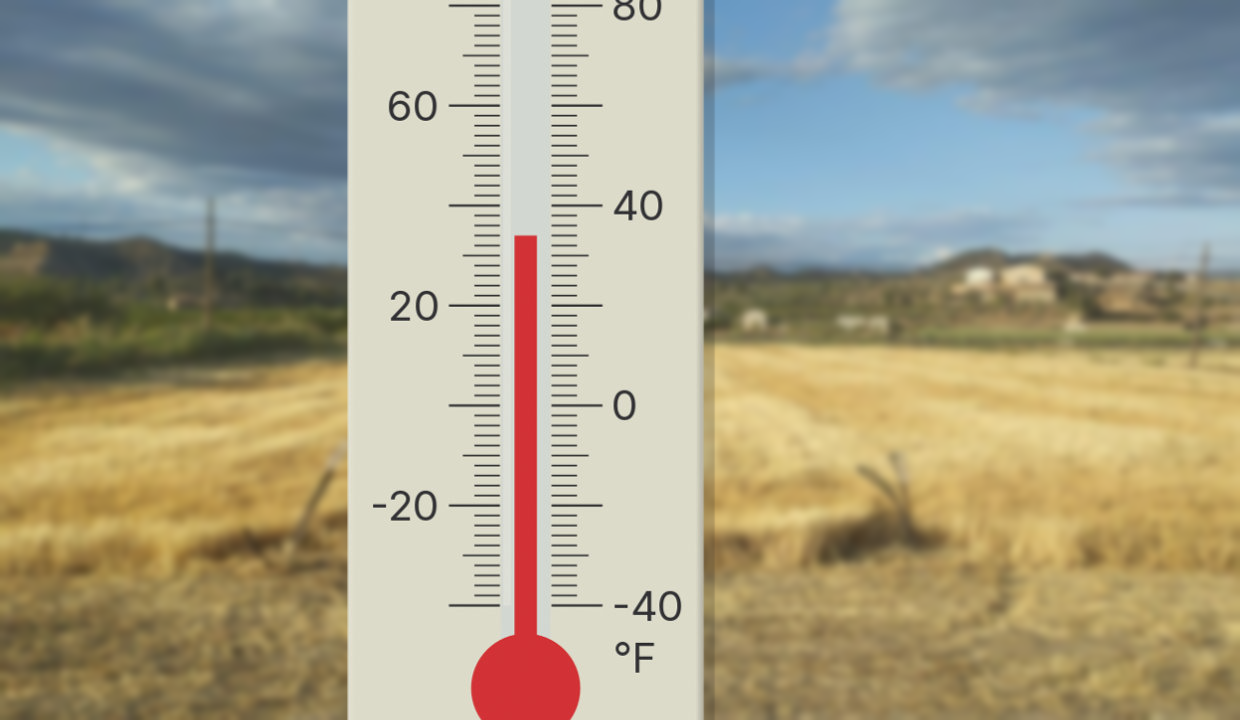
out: 34 °F
